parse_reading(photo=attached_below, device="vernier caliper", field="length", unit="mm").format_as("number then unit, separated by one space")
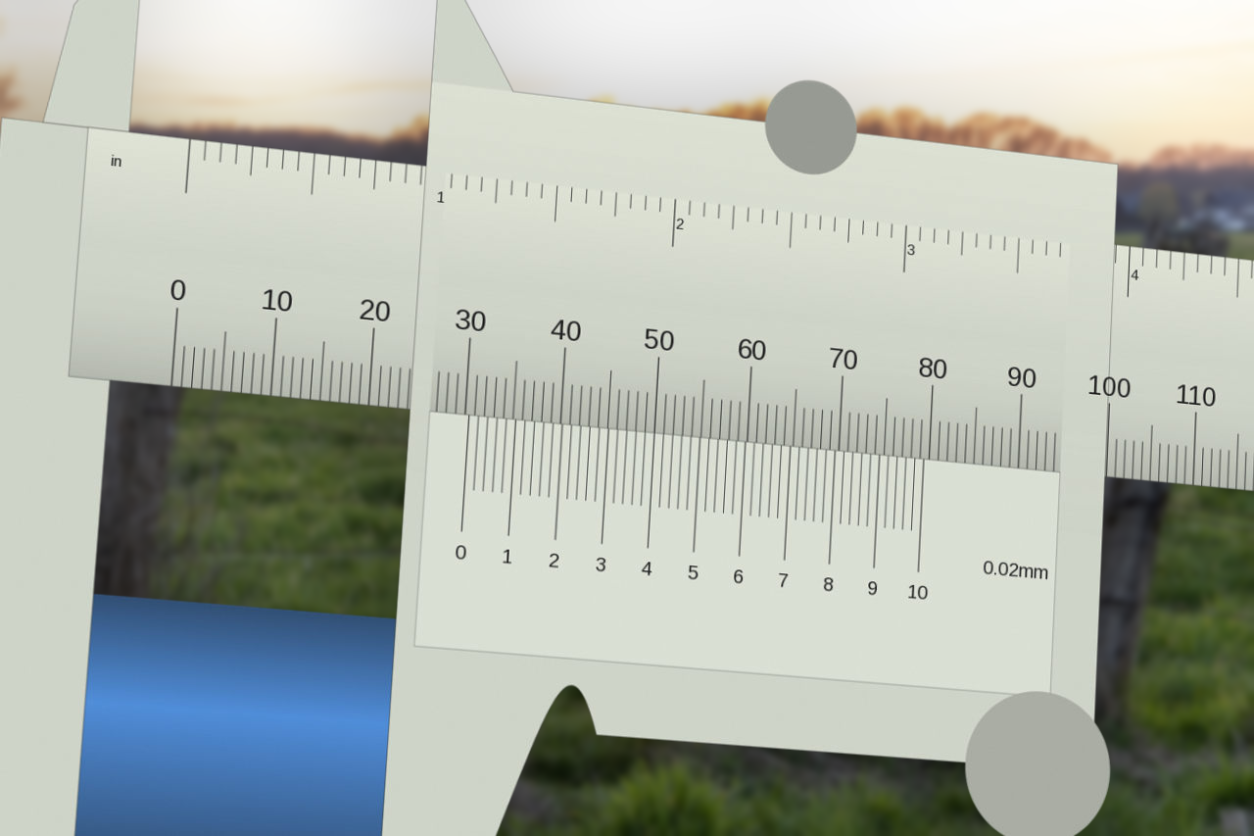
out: 30.4 mm
